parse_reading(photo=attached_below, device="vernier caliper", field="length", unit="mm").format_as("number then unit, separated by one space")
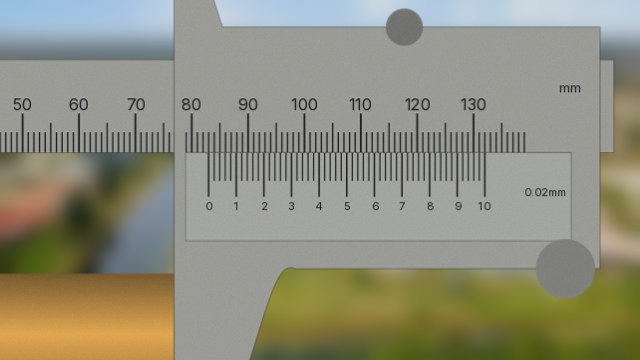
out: 83.0 mm
